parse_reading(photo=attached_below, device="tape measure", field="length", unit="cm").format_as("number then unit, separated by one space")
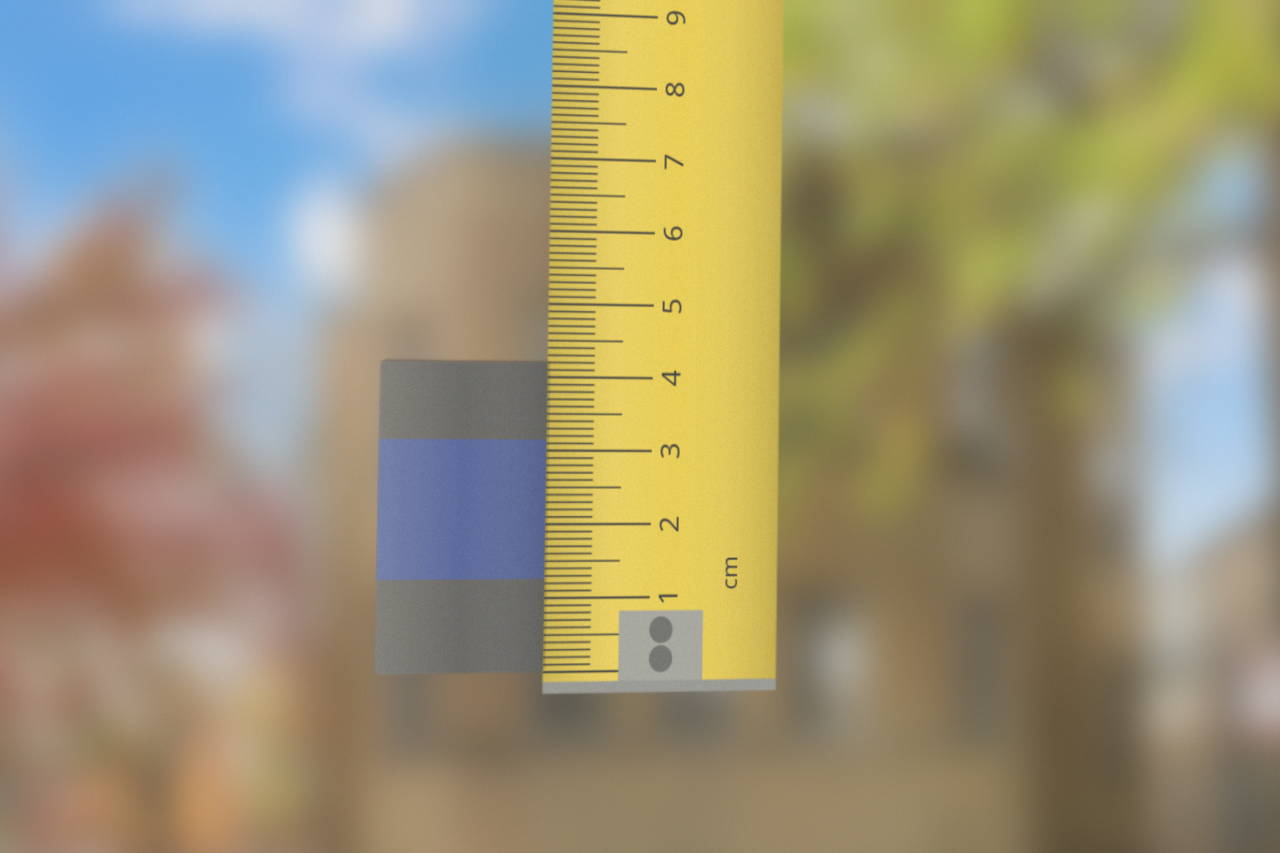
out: 4.2 cm
